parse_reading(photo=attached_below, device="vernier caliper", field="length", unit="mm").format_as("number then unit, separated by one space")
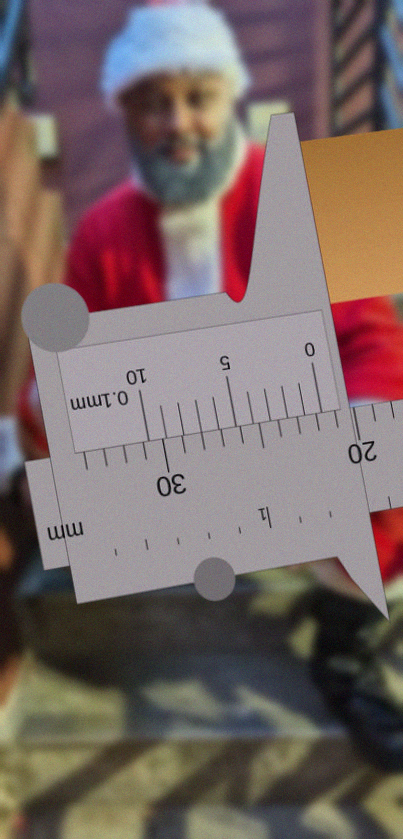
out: 21.7 mm
